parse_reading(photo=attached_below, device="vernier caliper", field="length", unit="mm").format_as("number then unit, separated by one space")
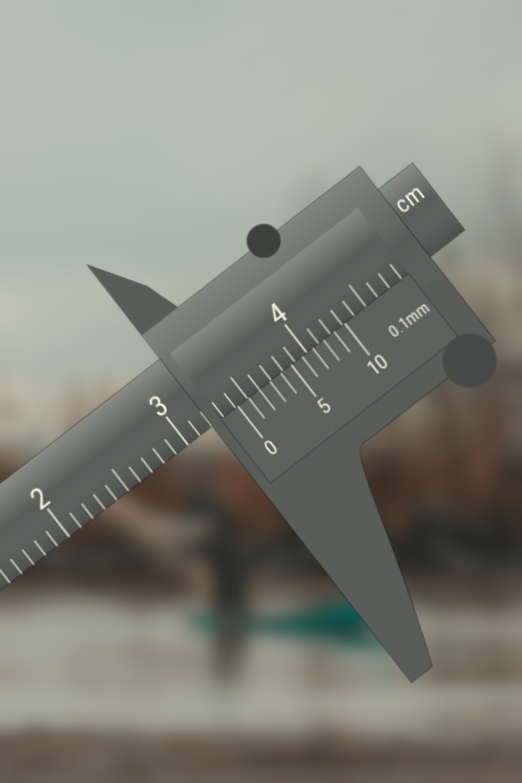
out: 34.2 mm
